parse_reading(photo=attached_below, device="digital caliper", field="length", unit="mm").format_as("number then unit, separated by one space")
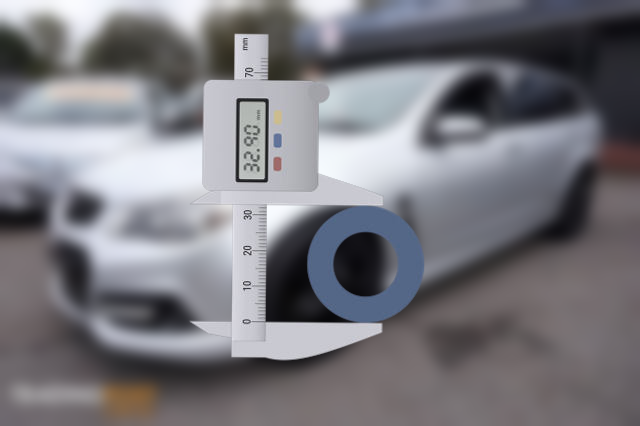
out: 32.90 mm
